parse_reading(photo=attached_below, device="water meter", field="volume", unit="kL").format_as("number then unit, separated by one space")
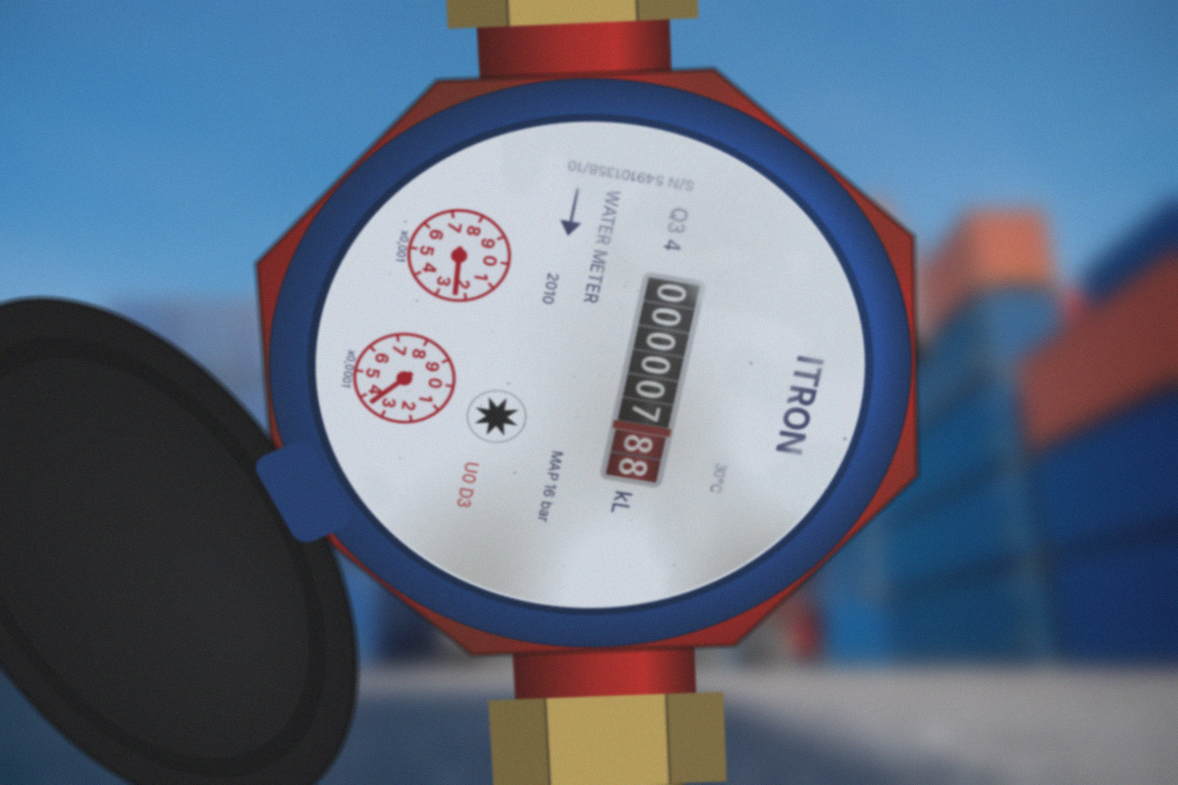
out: 7.8823 kL
